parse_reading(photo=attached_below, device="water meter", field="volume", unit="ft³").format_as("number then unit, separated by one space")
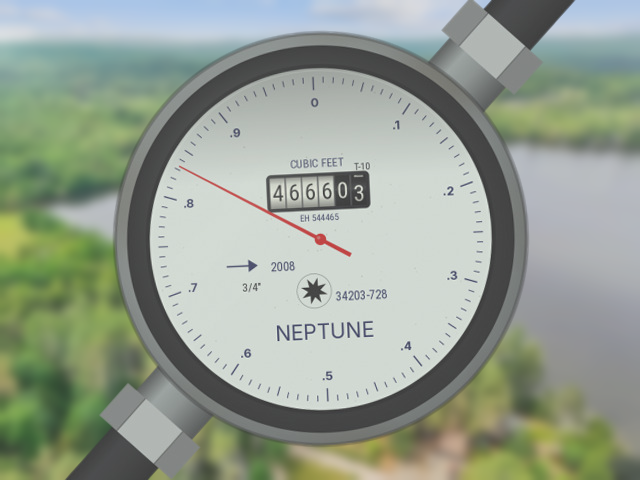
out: 466602.83 ft³
